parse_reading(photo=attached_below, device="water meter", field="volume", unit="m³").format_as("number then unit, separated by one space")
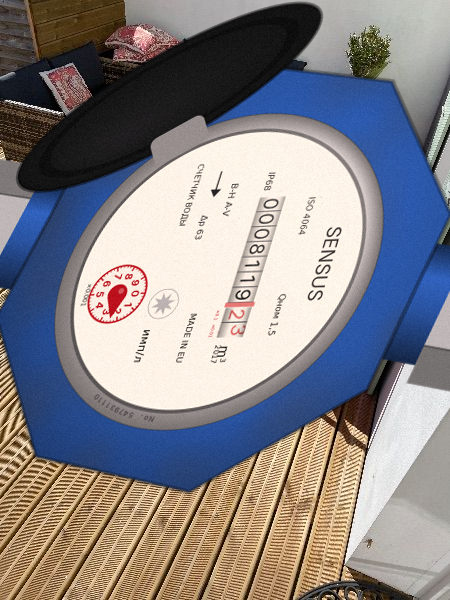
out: 8119.232 m³
